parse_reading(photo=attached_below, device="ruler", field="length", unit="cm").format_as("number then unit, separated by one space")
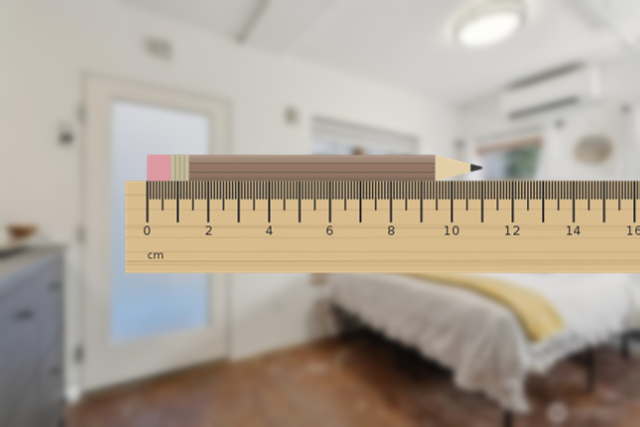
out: 11 cm
